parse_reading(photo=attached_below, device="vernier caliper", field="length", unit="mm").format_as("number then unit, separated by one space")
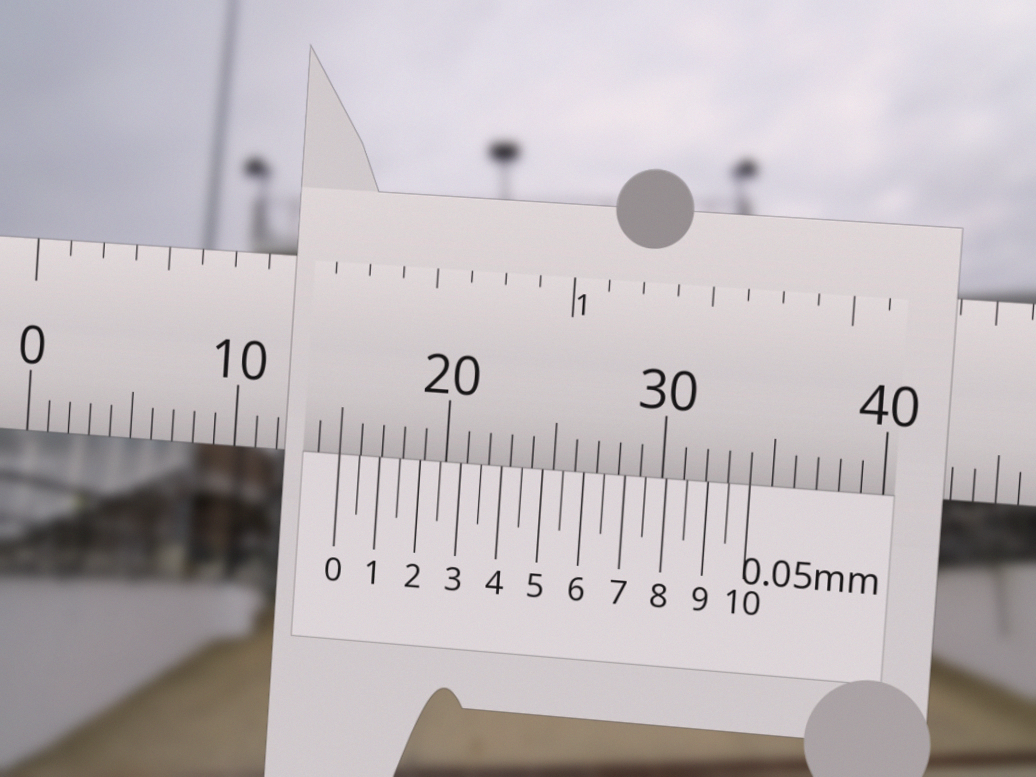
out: 15.0 mm
